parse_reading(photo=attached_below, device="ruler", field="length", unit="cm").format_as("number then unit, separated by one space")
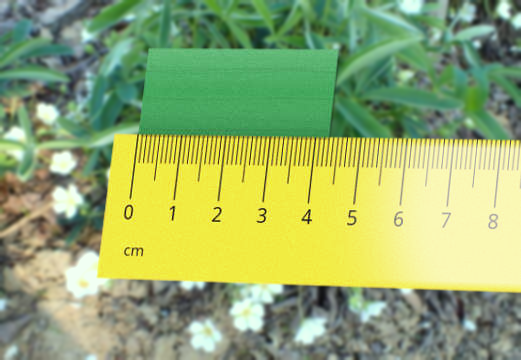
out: 4.3 cm
